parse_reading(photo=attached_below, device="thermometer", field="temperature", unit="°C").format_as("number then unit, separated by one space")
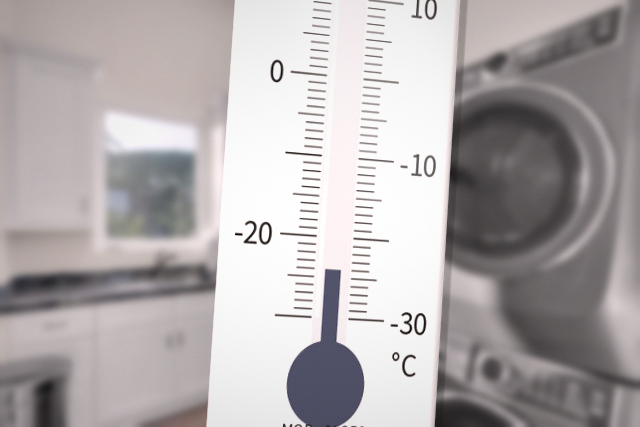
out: -24 °C
